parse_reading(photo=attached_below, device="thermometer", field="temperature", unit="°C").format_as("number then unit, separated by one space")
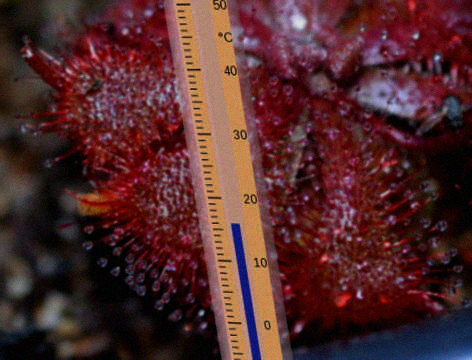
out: 16 °C
